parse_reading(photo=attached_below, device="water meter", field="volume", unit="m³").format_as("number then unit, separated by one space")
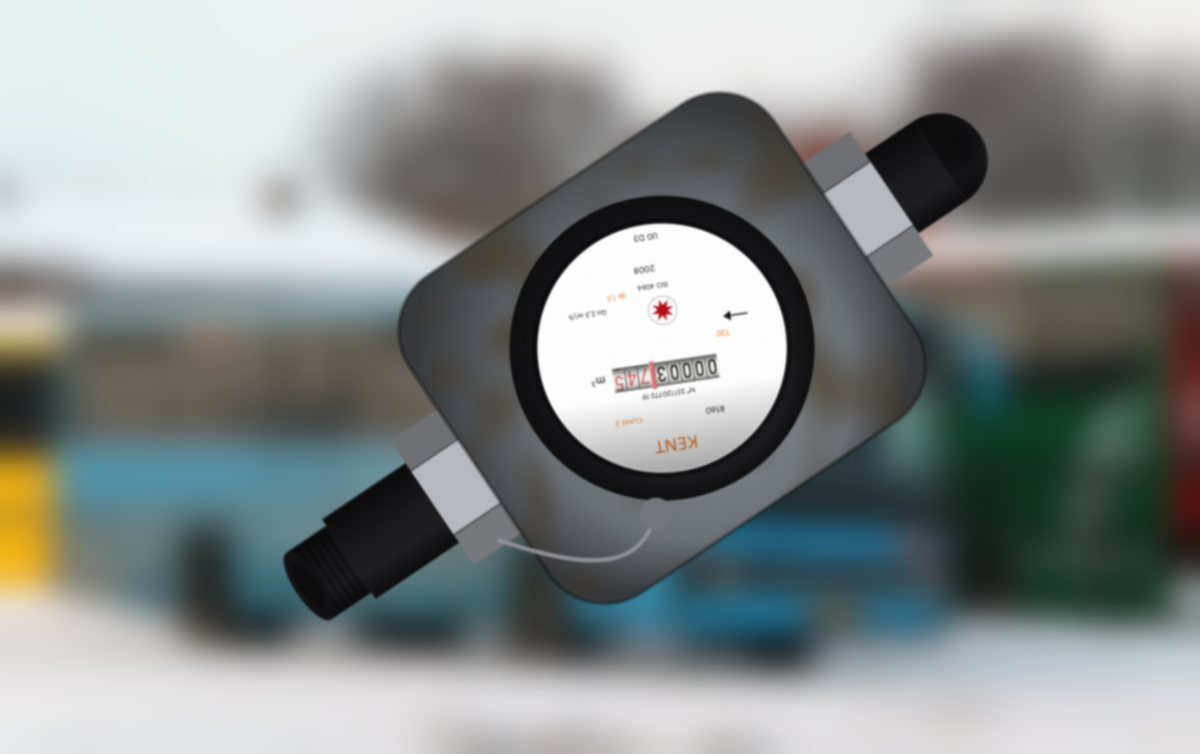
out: 3.745 m³
